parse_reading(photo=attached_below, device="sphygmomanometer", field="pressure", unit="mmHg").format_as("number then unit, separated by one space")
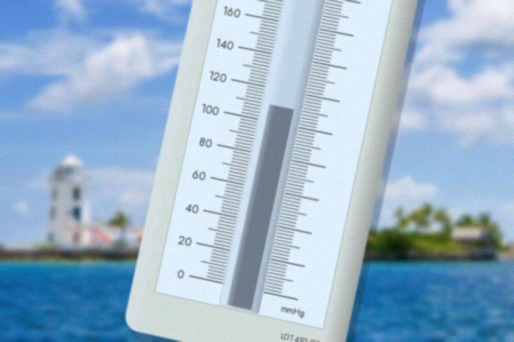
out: 110 mmHg
